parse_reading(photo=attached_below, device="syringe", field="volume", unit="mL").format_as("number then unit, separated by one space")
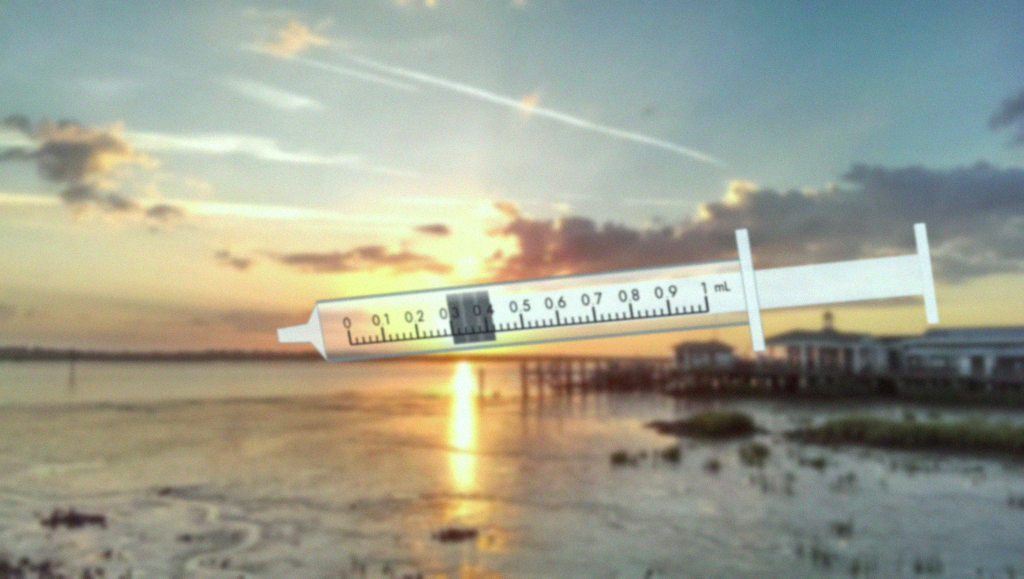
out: 0.3 mL
